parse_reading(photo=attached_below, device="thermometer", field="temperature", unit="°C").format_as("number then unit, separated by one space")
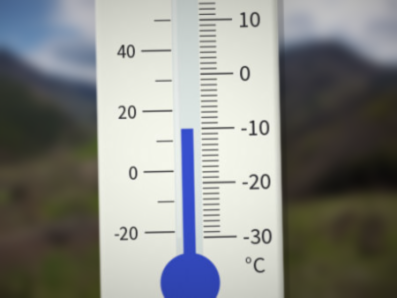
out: -10 °C
